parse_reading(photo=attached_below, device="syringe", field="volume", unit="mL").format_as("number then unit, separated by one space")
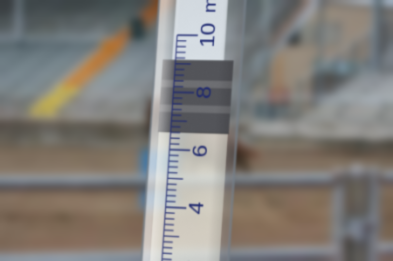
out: 6.6 mL
